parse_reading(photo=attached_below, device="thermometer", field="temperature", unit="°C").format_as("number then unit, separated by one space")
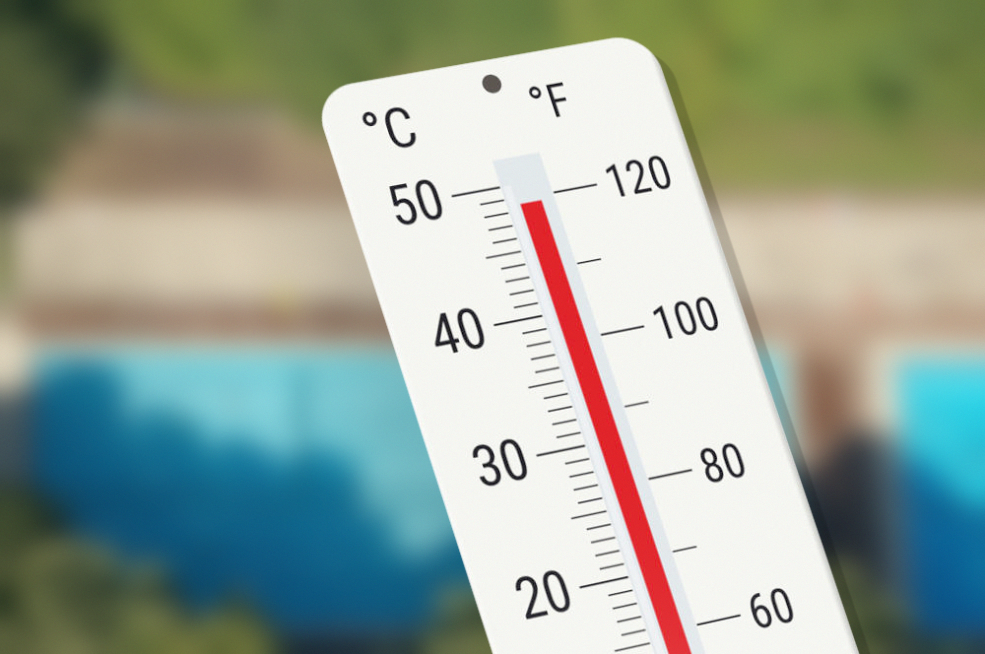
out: 48.5 °C
